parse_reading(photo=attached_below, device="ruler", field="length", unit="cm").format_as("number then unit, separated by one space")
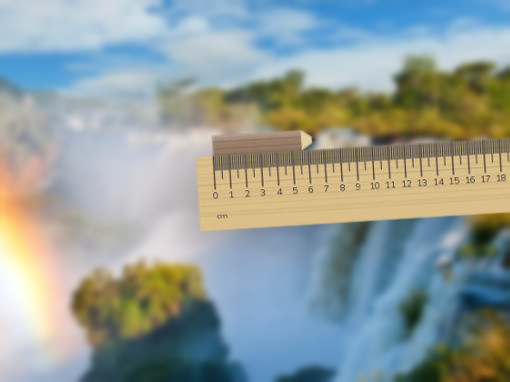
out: 6.5 cm
